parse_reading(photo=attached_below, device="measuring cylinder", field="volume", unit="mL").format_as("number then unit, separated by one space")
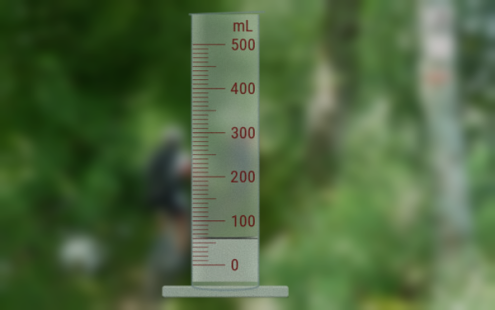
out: 60 mL
